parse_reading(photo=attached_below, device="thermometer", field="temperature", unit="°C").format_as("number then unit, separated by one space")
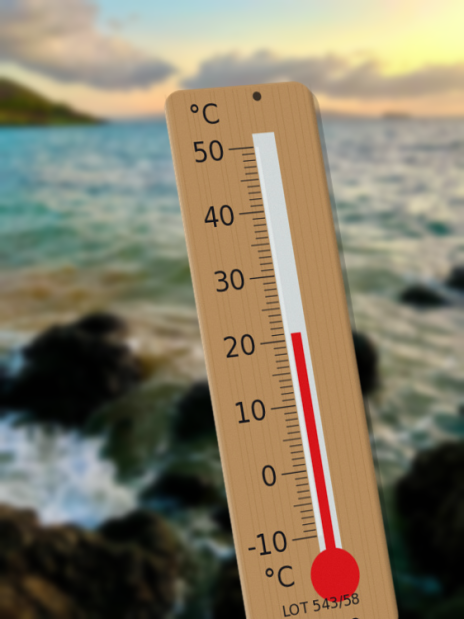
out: 21 °C
